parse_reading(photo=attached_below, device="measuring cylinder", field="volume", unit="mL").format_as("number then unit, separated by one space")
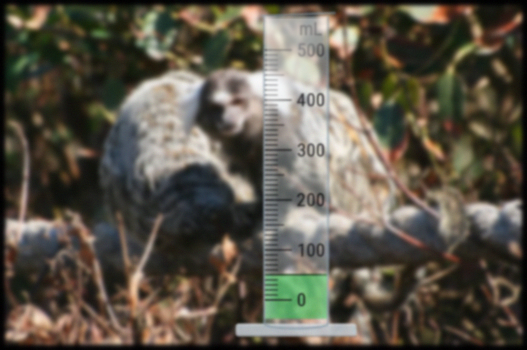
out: 50 mL
